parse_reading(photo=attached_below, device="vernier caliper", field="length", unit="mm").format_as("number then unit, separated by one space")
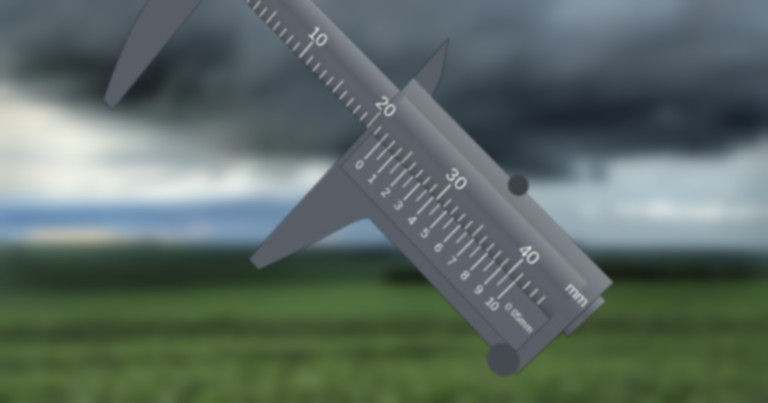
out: 22.0 mm
